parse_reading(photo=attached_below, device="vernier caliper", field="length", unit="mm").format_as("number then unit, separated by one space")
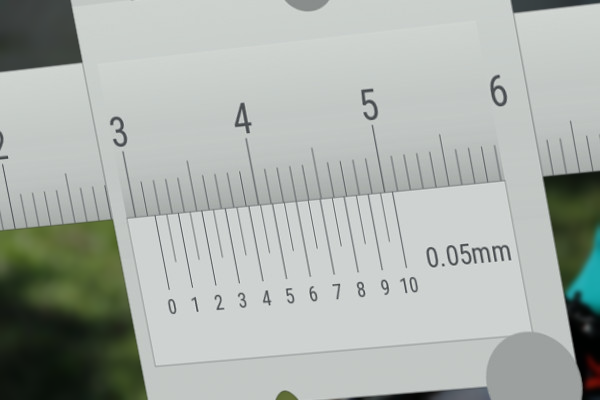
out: 31.6 mm
